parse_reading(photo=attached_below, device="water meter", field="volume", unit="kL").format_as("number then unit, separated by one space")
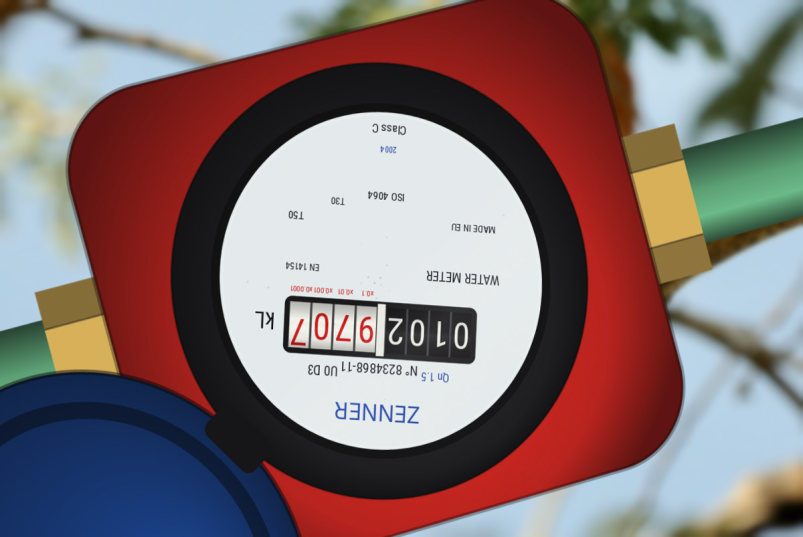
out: 102.9707 kL
